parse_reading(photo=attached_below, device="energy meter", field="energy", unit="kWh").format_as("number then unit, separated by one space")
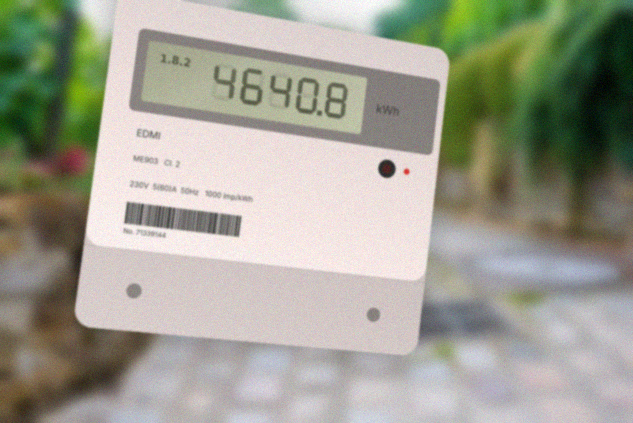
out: 4640.8 kWh
